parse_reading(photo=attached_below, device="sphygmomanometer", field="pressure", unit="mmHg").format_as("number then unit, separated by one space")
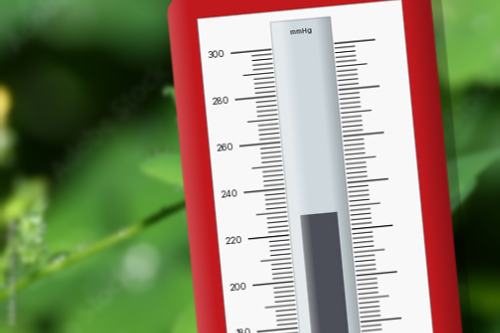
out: 228 mmHg
